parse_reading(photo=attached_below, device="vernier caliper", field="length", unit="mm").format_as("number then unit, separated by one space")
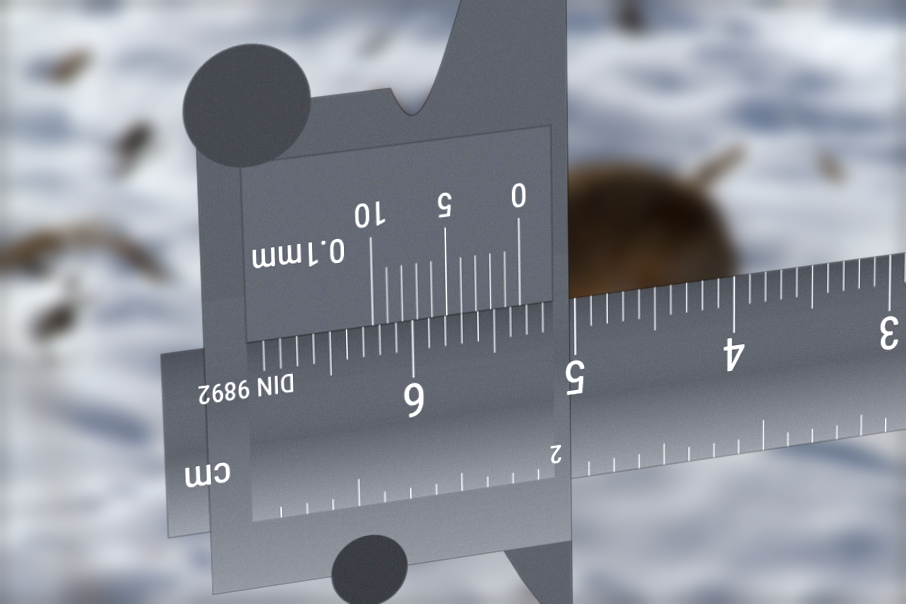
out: 53.4 mm
